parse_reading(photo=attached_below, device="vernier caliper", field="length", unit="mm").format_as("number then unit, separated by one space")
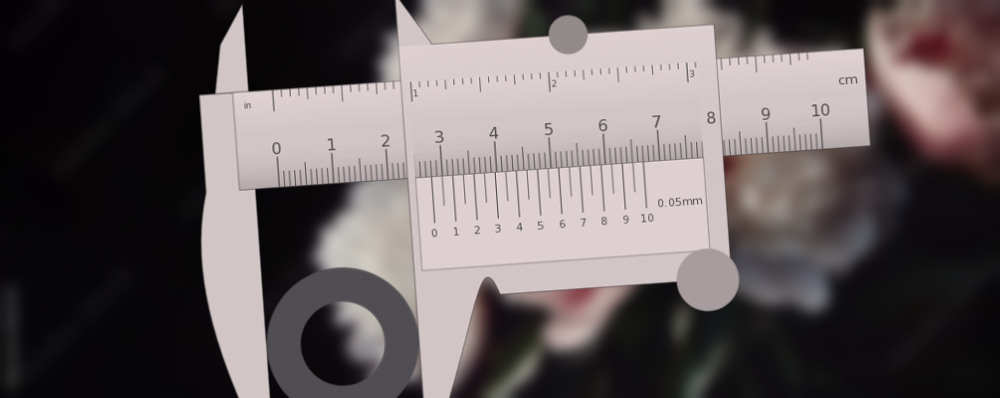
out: 28.0 mm
